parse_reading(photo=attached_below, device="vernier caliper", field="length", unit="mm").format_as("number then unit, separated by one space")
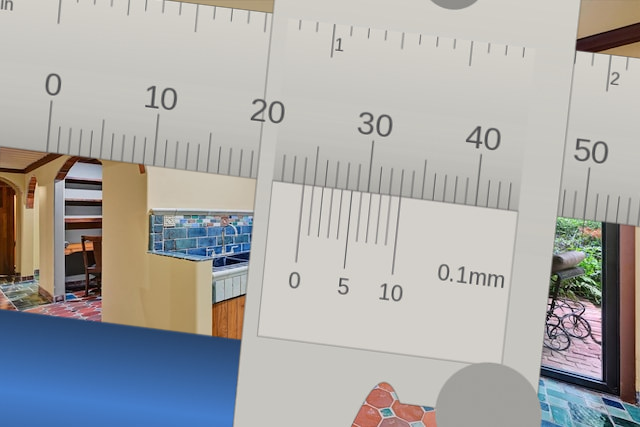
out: 24.0 mm
